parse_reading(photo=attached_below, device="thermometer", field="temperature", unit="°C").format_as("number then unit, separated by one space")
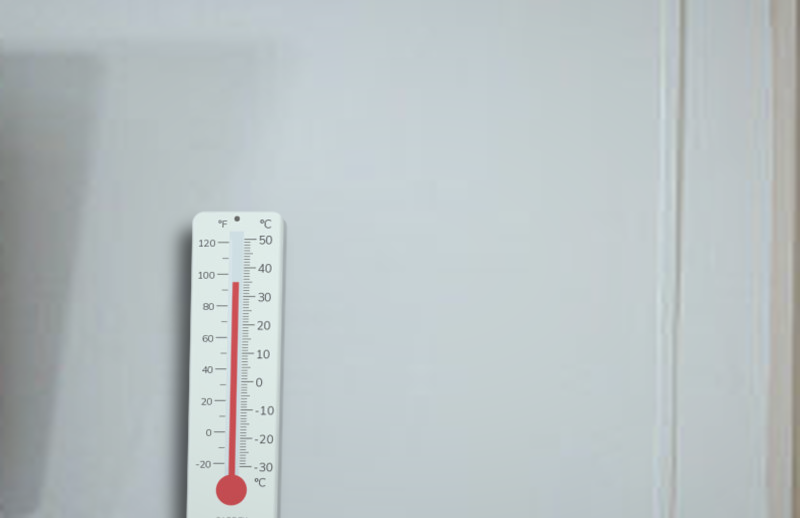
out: 35 °C
